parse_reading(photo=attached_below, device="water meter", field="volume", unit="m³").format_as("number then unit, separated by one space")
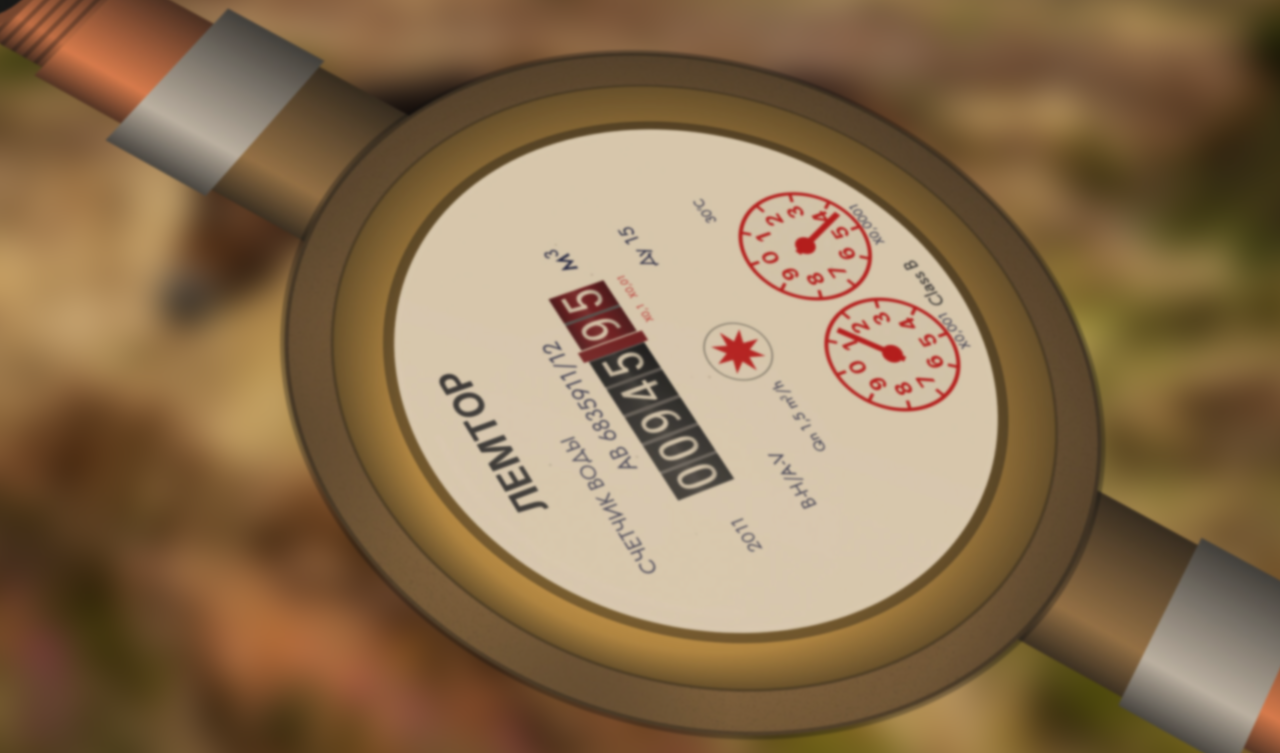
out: 945.9514 m³
